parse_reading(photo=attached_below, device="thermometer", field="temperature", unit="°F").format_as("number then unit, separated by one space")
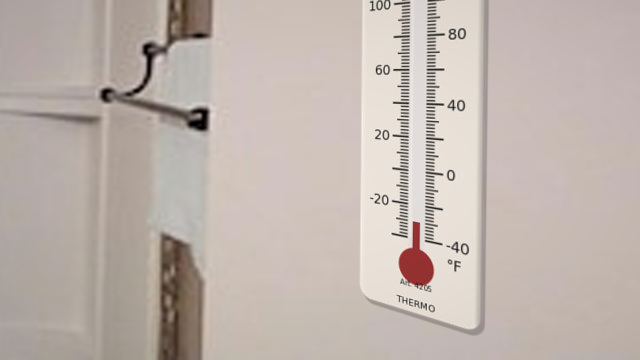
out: -30 °F
